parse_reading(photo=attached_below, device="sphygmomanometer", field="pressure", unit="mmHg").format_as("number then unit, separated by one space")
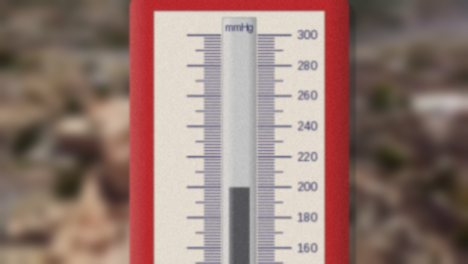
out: 200 mmHg
